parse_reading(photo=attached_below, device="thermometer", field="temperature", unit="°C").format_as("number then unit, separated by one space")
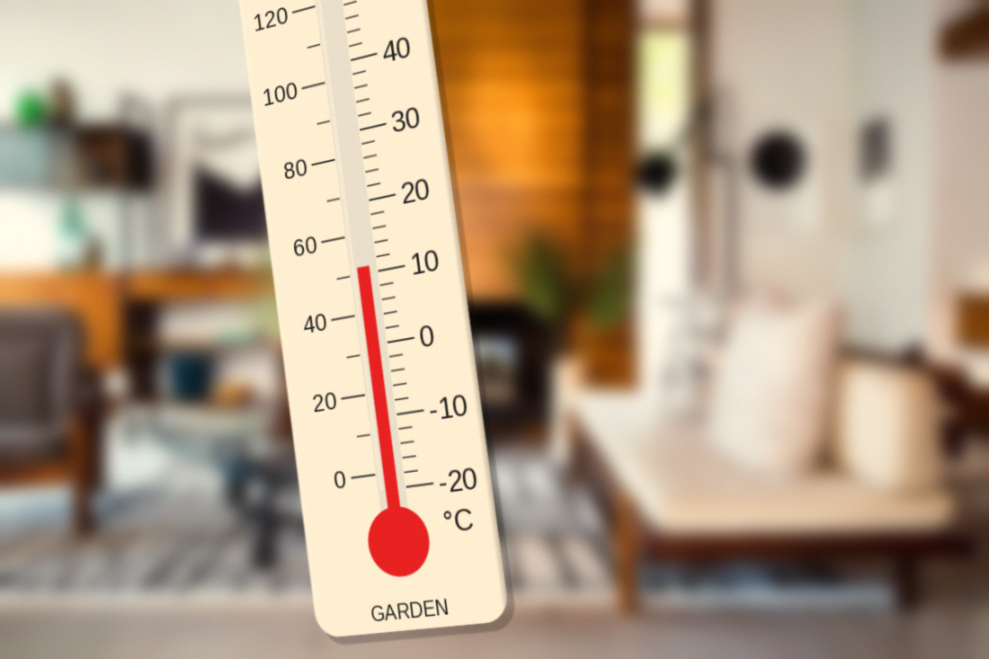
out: 11 °C
